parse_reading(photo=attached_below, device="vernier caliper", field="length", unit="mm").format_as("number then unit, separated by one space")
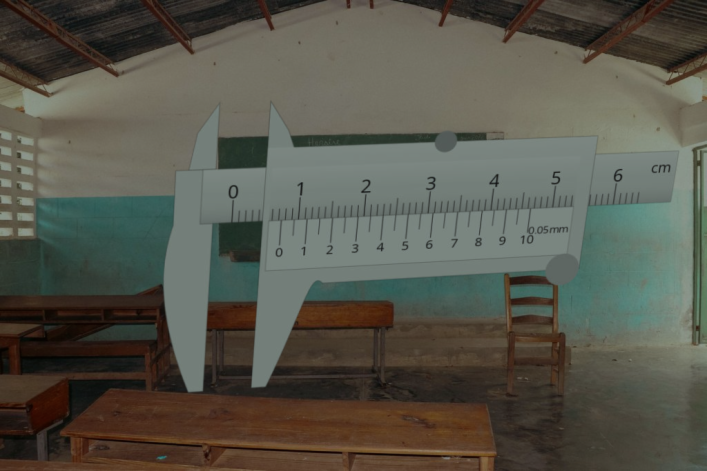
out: 7.4 mm
